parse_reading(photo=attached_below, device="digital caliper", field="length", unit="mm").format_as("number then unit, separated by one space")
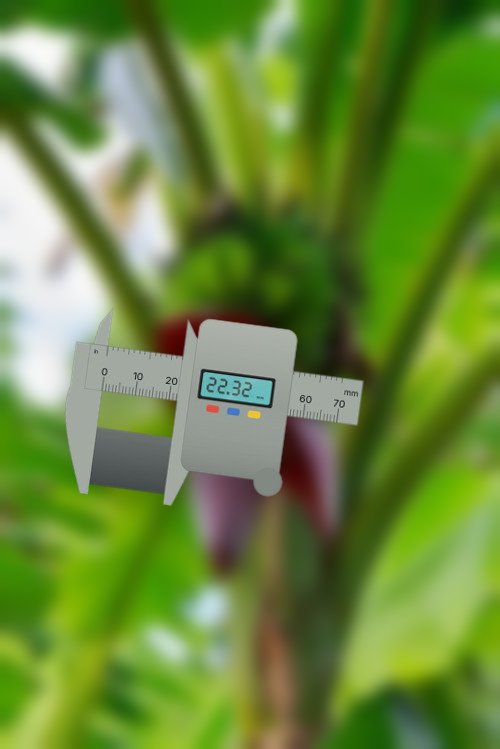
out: 22.32 mm
